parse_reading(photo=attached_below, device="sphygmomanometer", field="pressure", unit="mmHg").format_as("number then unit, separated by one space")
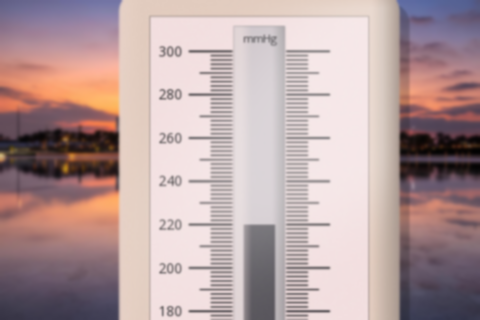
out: 220 mmHg
